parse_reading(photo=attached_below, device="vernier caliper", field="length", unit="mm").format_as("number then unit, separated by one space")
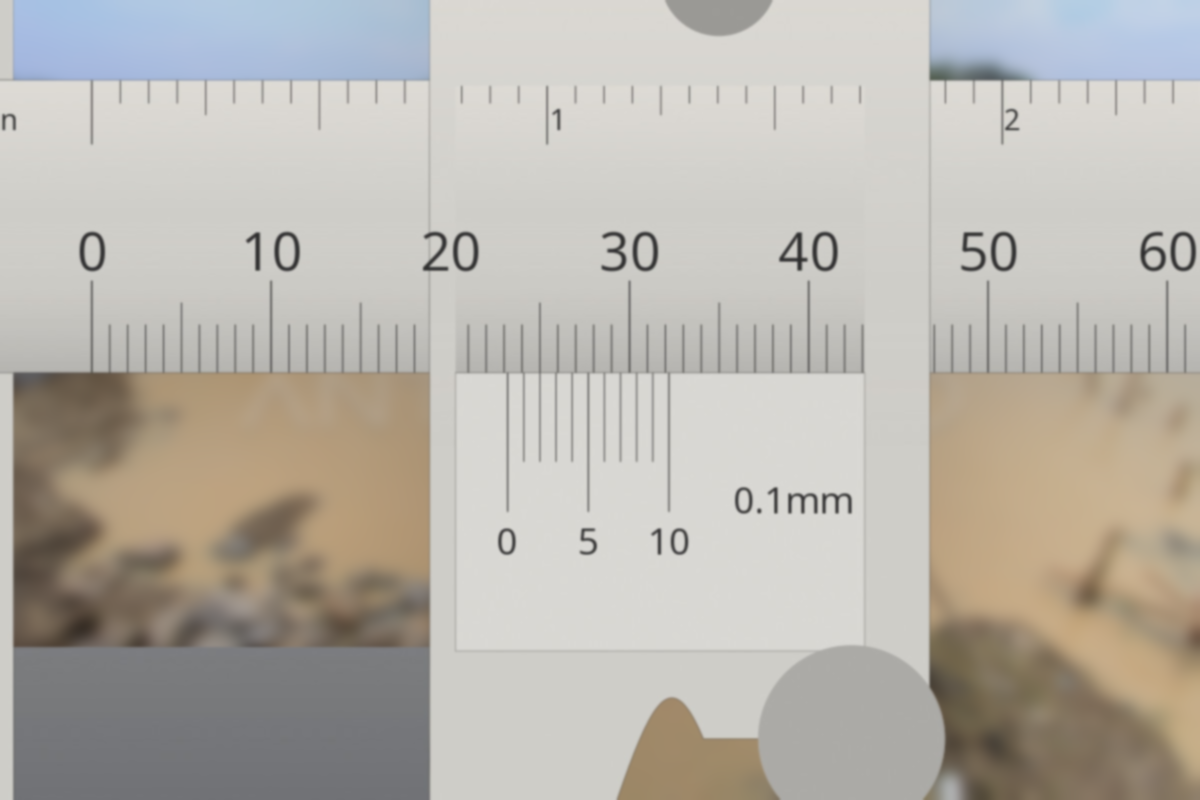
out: 23.2 mm
